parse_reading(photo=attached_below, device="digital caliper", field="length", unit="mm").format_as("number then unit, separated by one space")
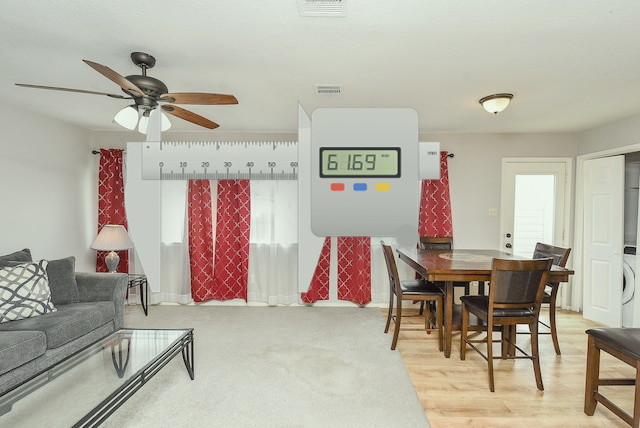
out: 61.69 mm
